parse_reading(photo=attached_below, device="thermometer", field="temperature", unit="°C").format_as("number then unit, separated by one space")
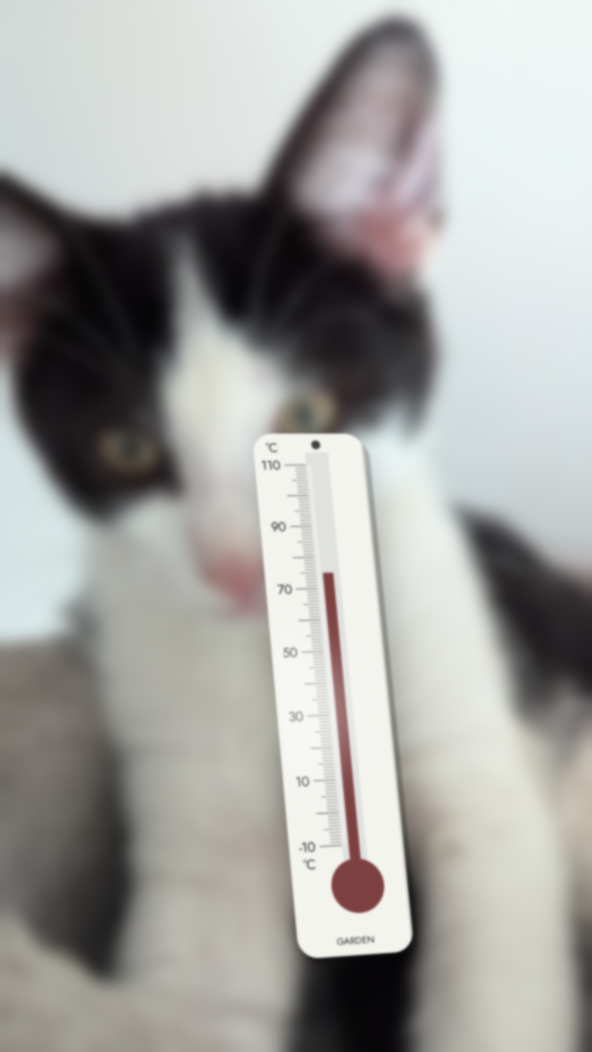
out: 75 °C
